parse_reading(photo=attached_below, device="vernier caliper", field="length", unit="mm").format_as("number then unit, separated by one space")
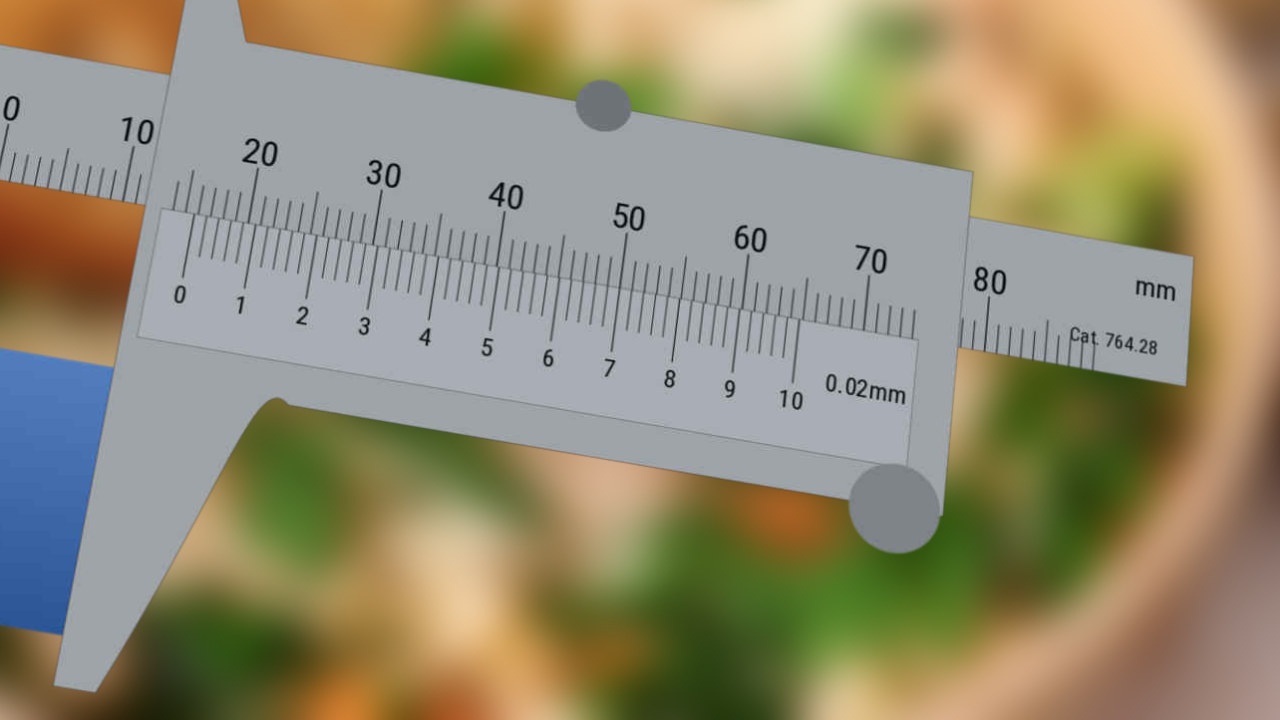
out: 15.7 mm
